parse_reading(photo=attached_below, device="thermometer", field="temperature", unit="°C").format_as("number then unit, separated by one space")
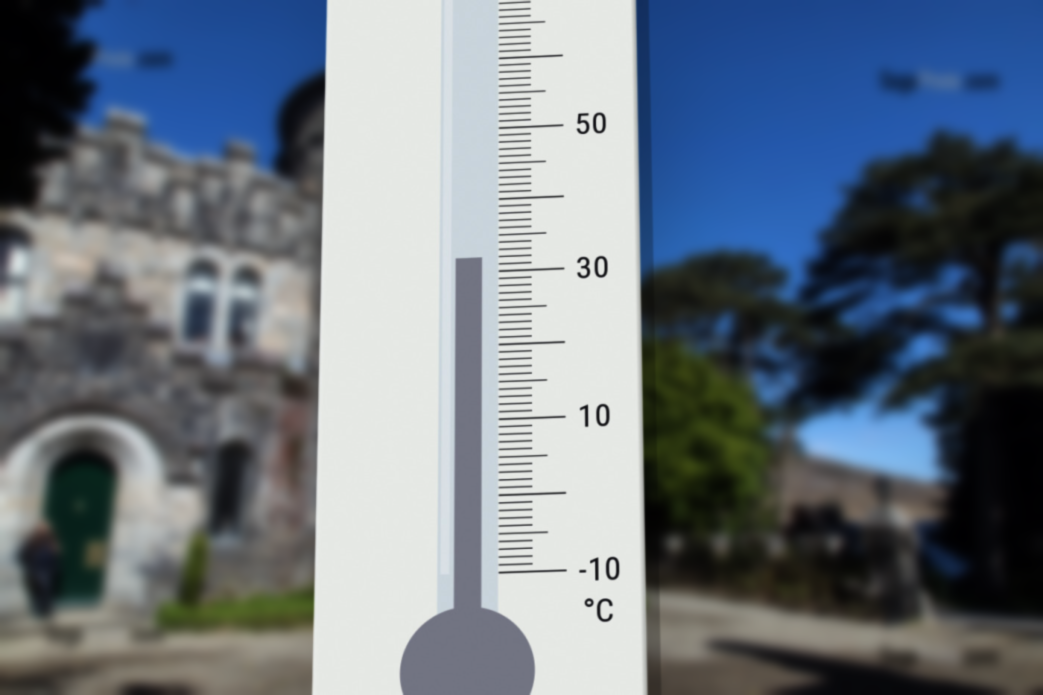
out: 32 °C
